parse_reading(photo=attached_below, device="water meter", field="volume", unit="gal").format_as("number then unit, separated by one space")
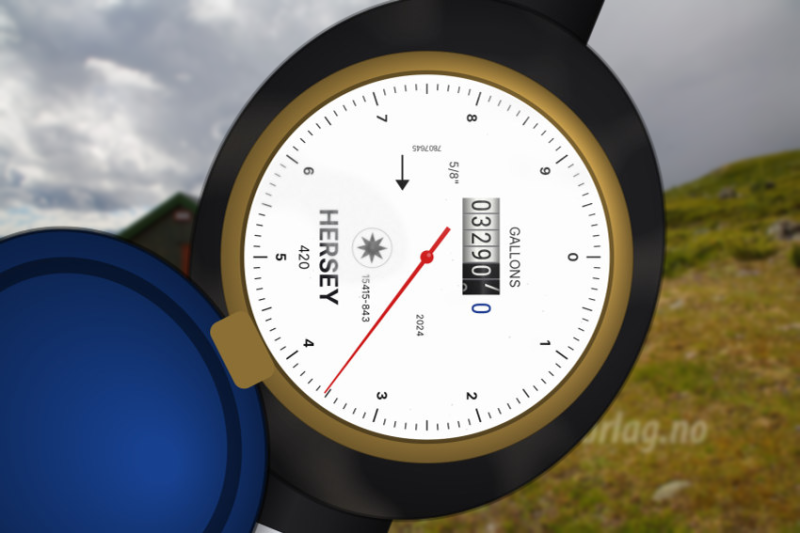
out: 329073.5 gal
